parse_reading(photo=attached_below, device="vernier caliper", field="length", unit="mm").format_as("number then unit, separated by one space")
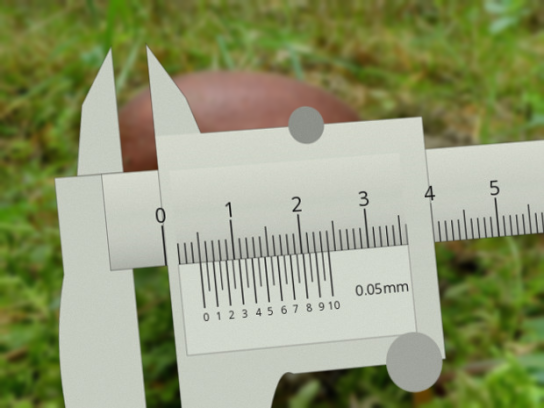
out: 5.0 mm
